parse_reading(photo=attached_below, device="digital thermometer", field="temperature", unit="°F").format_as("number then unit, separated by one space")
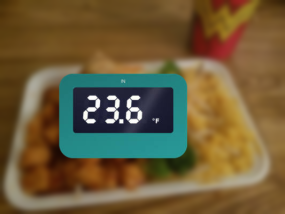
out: 23.6 °F
